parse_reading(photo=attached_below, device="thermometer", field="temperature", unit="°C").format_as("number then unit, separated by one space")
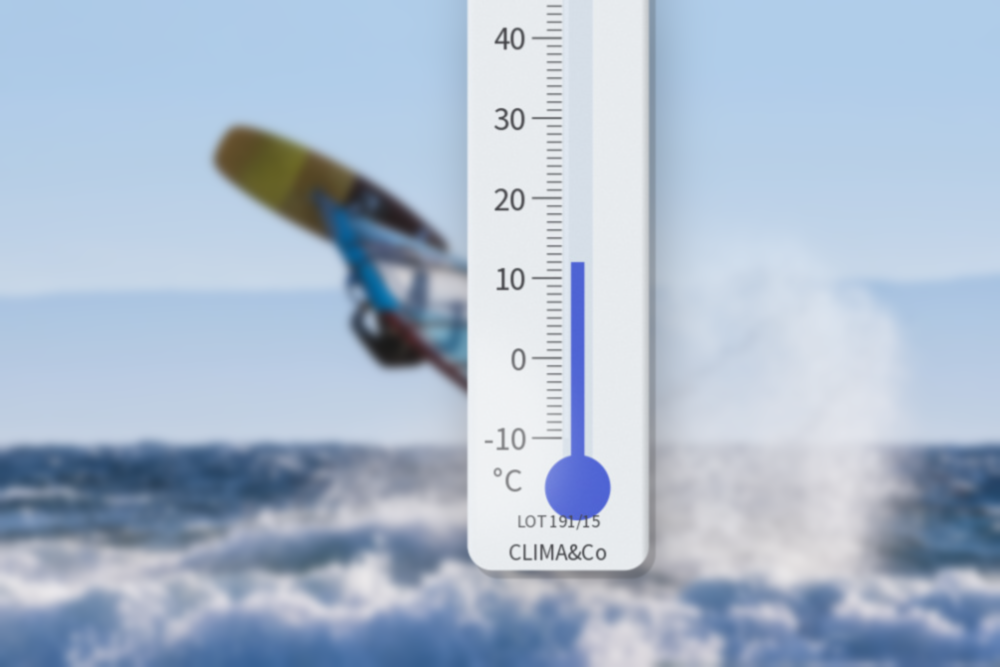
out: 12 °C
